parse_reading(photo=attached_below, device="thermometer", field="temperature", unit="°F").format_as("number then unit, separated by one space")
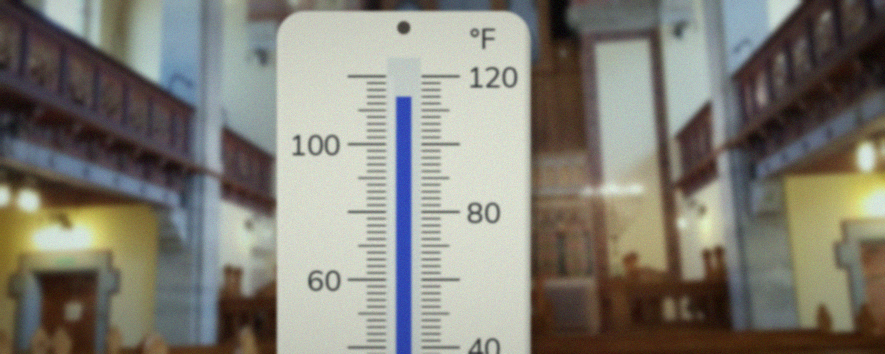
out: 114 °F
